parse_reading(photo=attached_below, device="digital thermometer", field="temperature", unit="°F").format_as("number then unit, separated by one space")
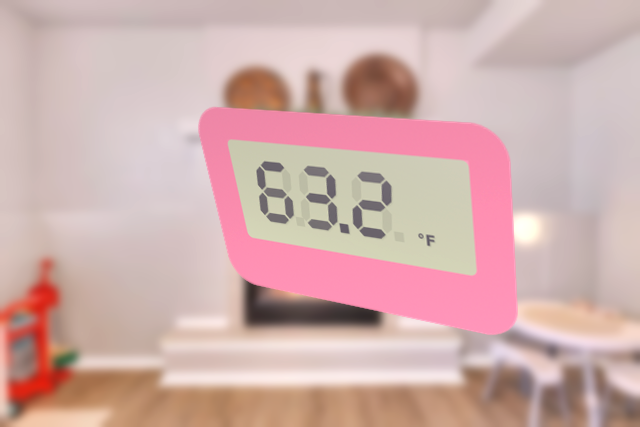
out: 63.2 °F
